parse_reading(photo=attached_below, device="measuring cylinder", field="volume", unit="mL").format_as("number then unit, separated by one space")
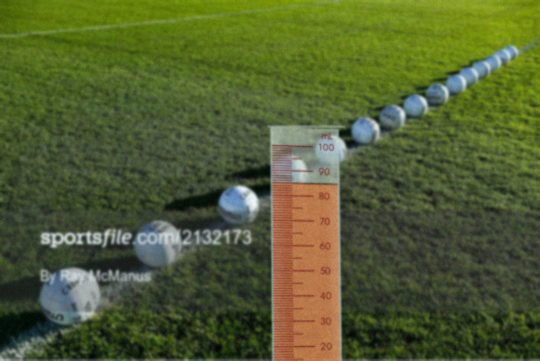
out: 85 mL
